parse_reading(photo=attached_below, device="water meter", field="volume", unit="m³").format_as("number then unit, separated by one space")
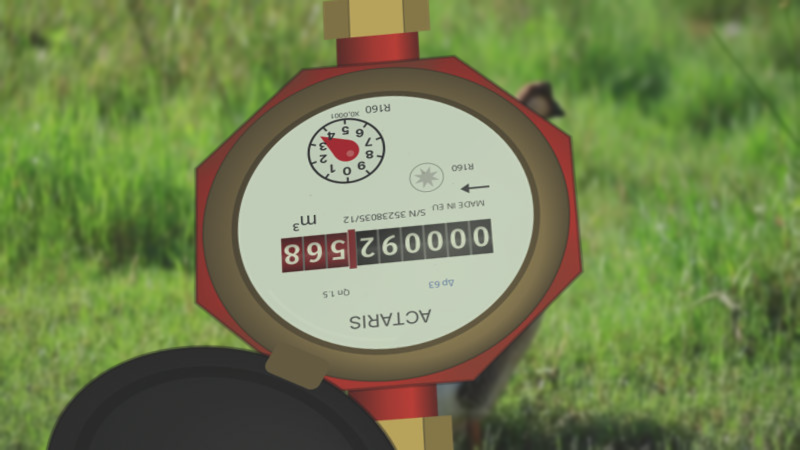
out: 92.5683 m³
